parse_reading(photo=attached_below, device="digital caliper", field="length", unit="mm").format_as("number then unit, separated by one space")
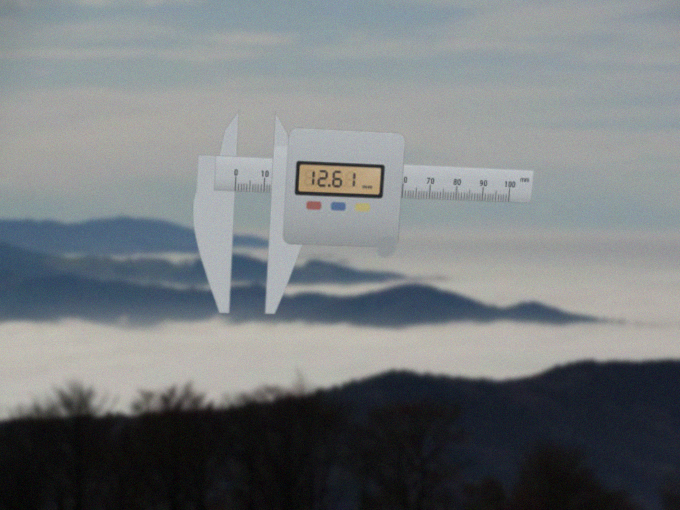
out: 12.61 mm
